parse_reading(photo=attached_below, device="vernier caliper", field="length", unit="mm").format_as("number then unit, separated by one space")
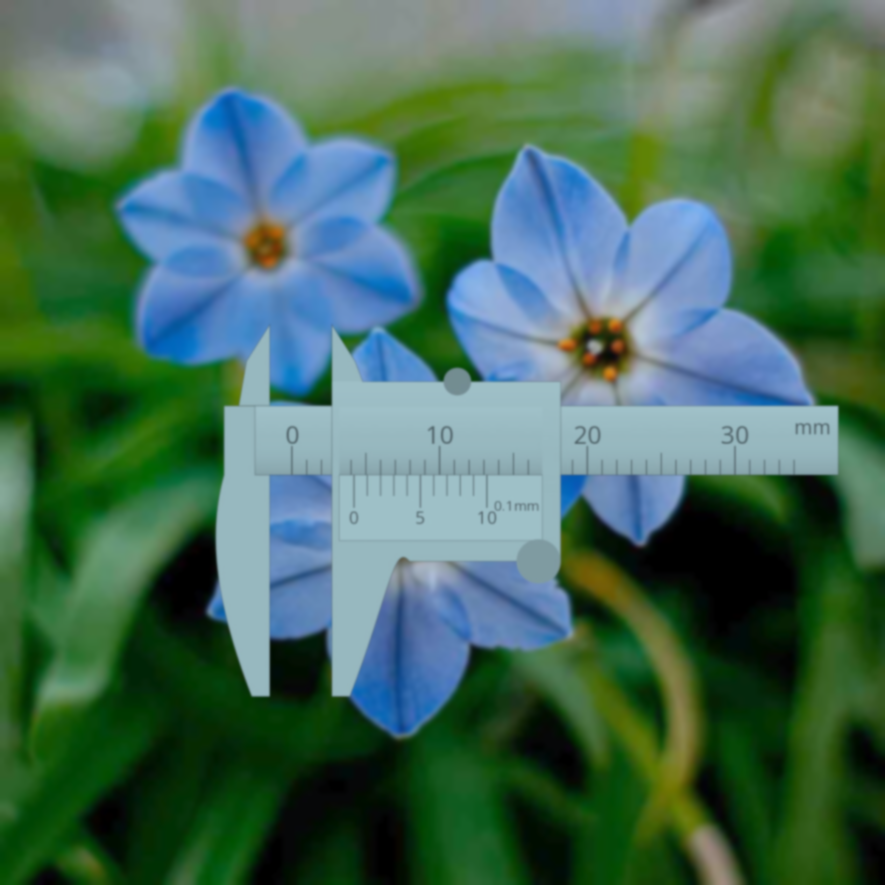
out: 4.2 mm
